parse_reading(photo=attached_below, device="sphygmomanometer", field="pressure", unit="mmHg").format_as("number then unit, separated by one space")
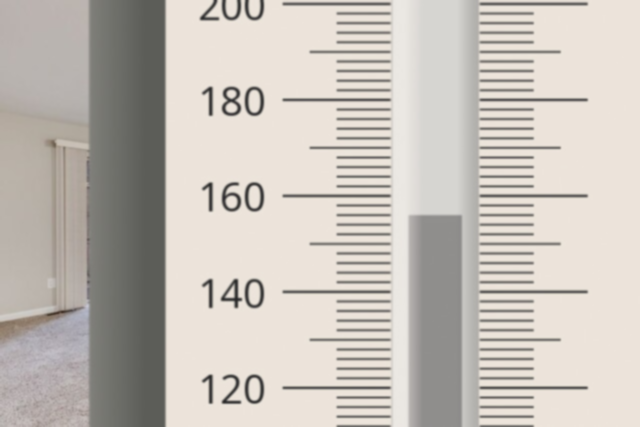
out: 156 mmHg
